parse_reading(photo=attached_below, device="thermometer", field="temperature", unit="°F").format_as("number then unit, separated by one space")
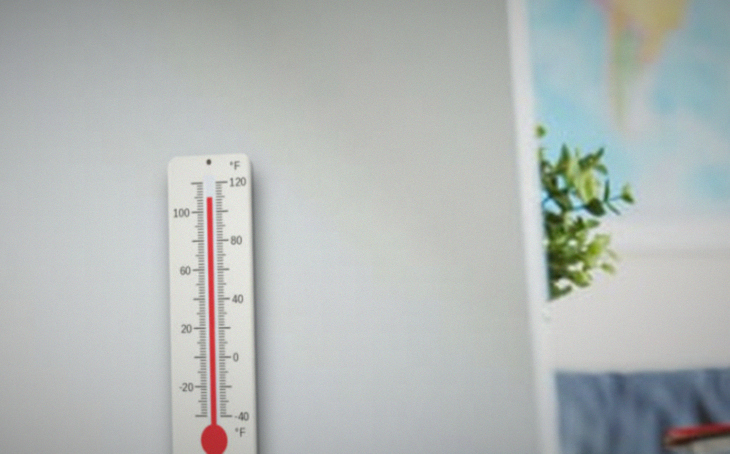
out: 110 °F
